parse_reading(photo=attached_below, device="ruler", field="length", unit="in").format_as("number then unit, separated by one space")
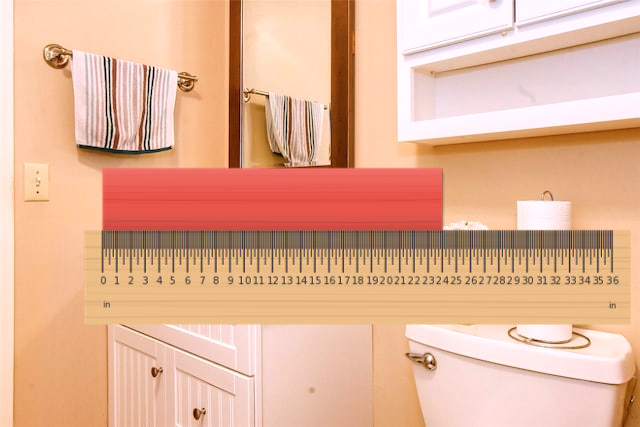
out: 24 in
